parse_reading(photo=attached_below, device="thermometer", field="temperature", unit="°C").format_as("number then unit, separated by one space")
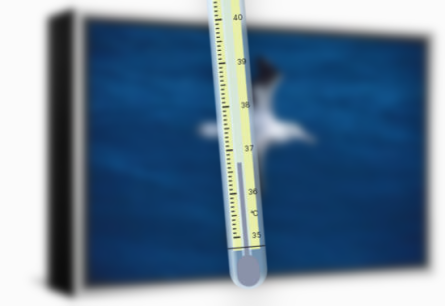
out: 36.7 °C
